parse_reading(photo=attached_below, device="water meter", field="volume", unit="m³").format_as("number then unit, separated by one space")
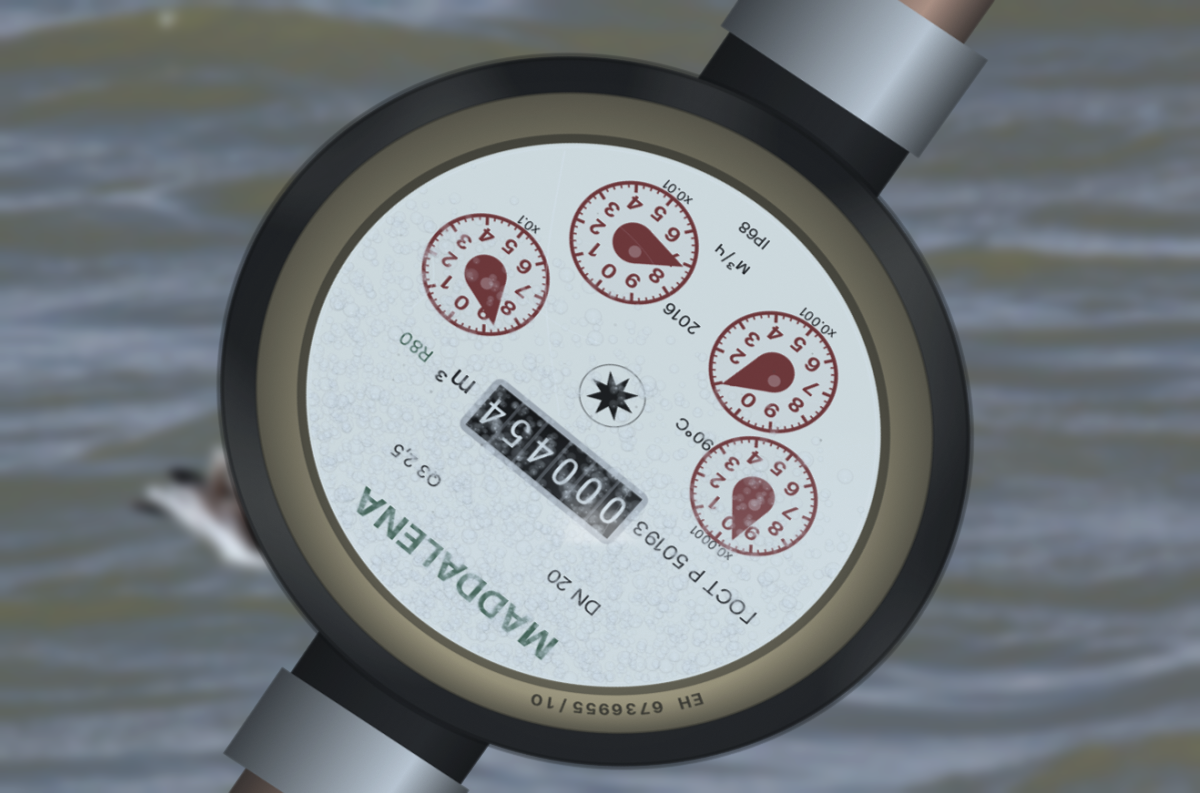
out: 454.8709 m³
